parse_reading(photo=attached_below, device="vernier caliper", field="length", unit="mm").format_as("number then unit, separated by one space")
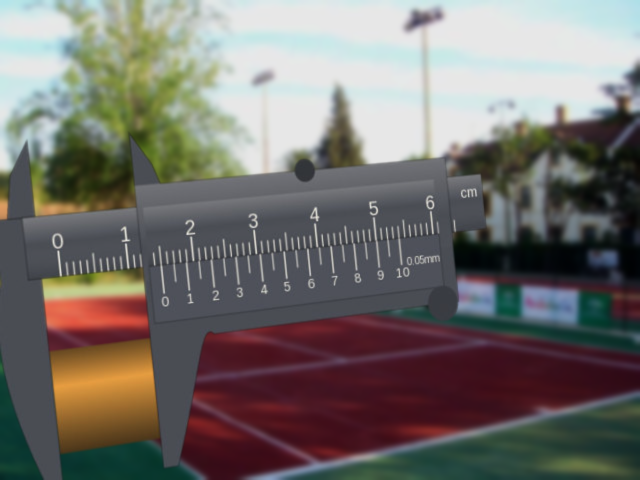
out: 15.0 mm
